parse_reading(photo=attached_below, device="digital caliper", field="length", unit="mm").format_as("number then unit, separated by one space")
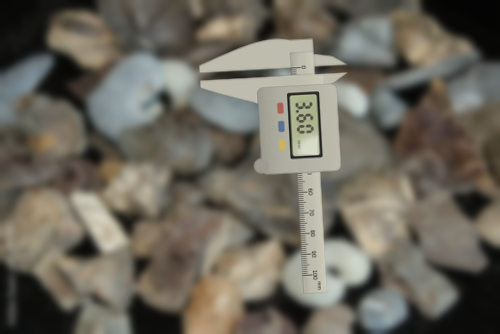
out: 3.60 mm
